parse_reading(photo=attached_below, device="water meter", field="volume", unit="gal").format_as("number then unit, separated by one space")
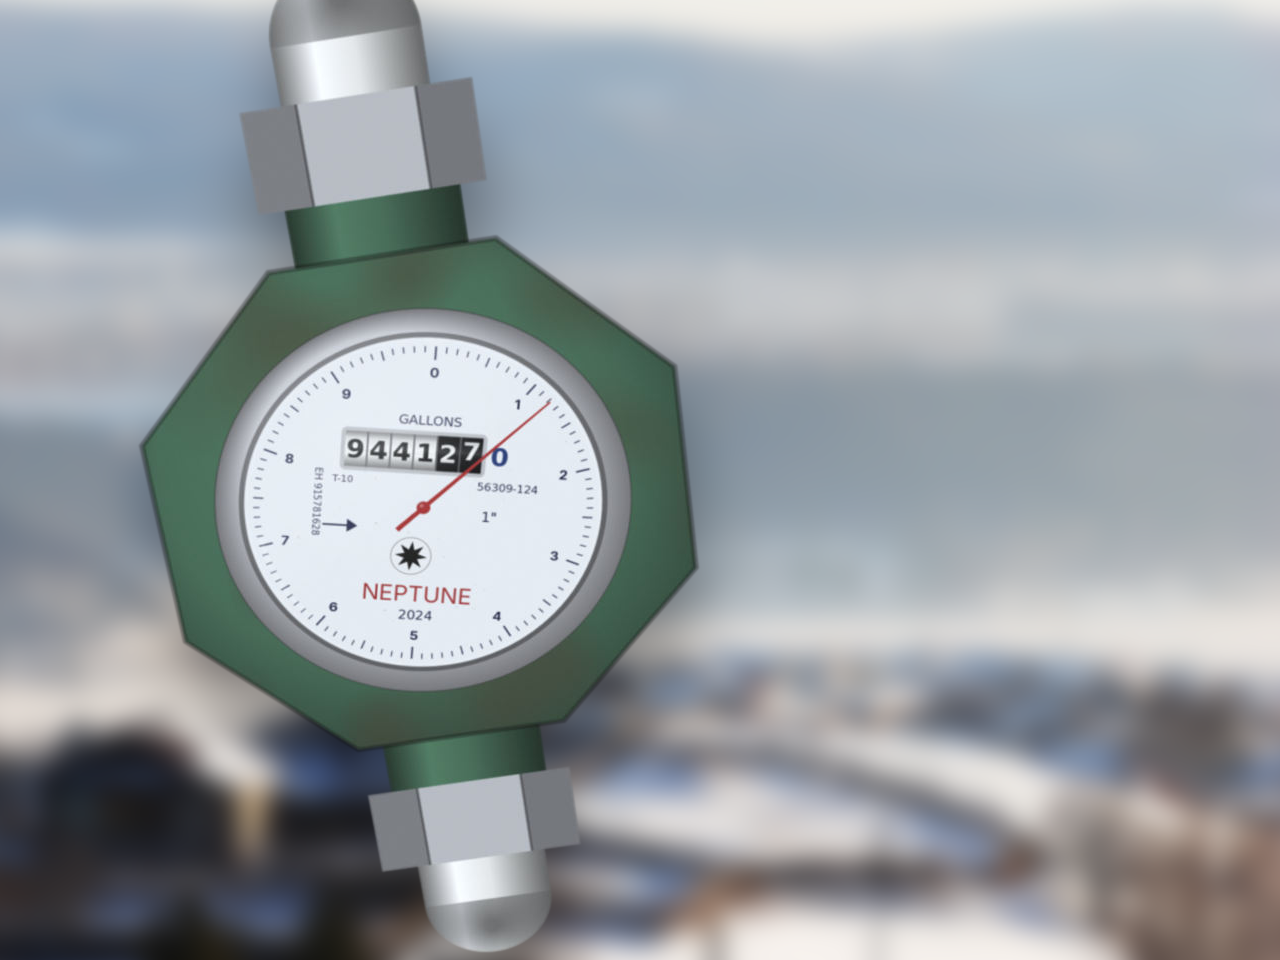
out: 9441271.2 gal
